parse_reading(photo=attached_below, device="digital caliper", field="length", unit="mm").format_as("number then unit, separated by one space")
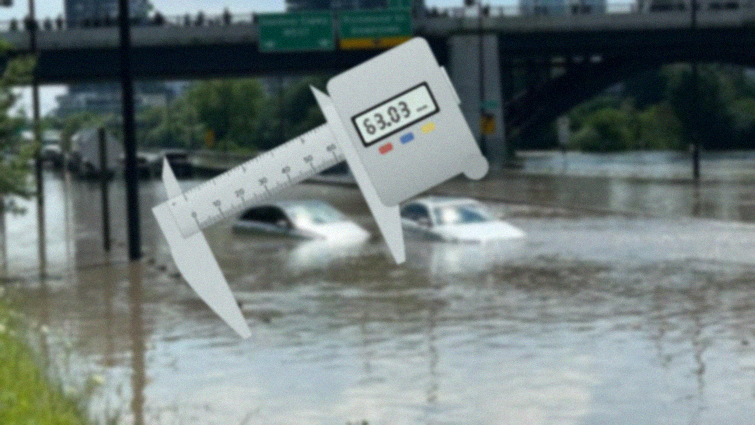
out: 63.03 mm
